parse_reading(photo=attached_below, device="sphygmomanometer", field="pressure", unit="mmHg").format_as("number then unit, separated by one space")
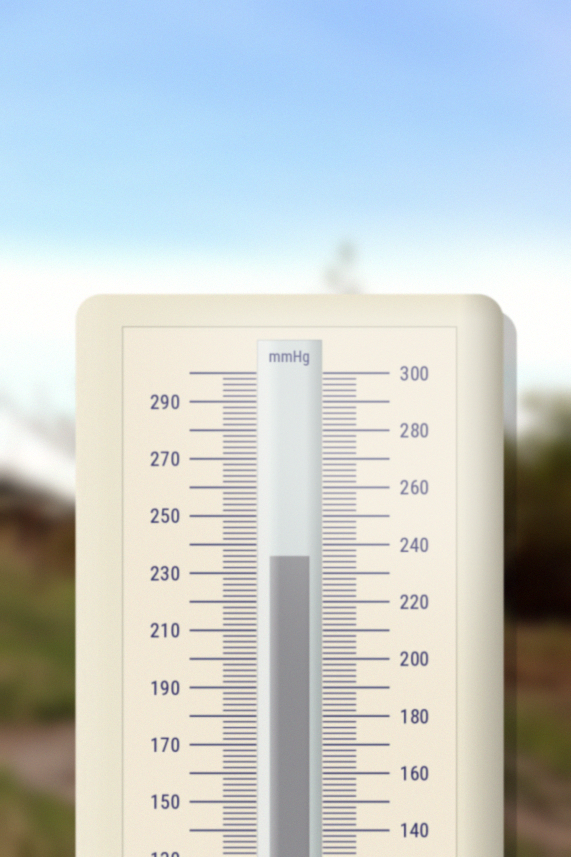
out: 236 mmHg
